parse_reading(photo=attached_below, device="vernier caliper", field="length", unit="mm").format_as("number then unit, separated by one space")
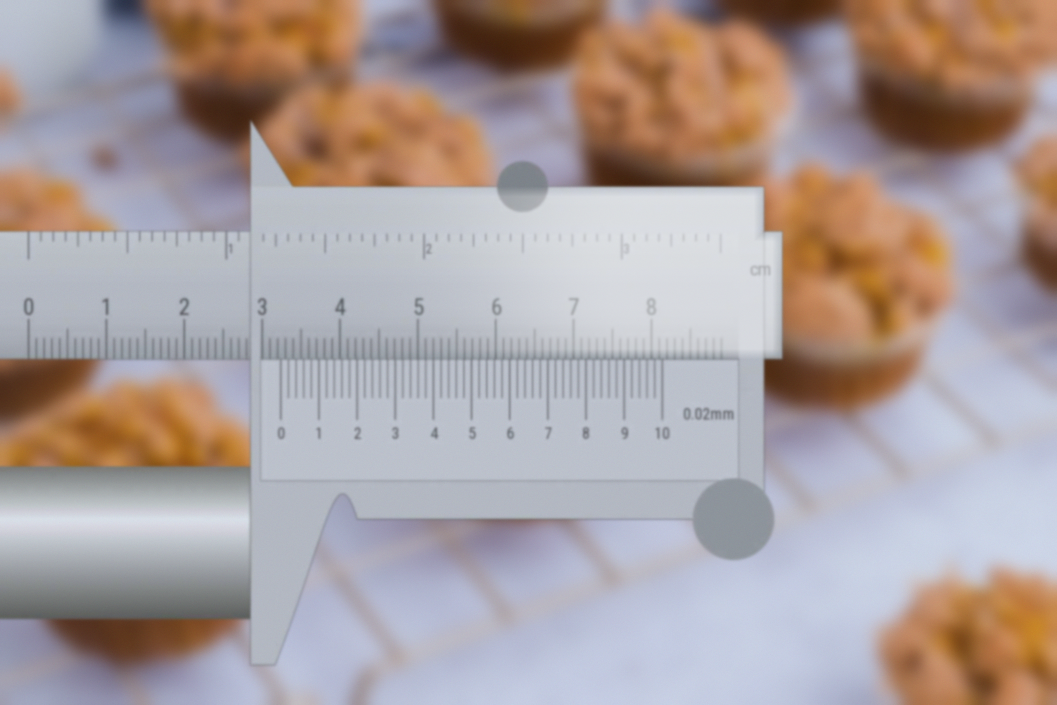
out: 32.4 mm
